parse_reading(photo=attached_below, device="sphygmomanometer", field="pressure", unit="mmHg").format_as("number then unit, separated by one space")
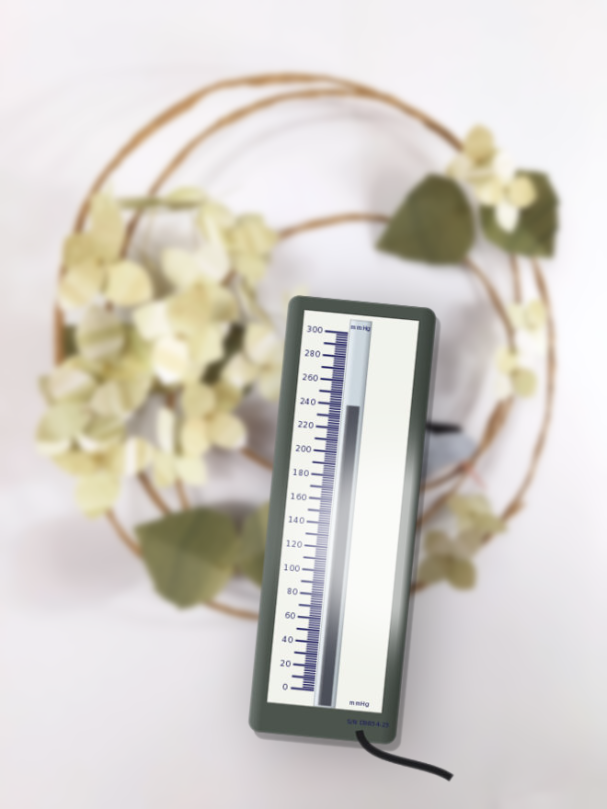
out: 240 mmHg
